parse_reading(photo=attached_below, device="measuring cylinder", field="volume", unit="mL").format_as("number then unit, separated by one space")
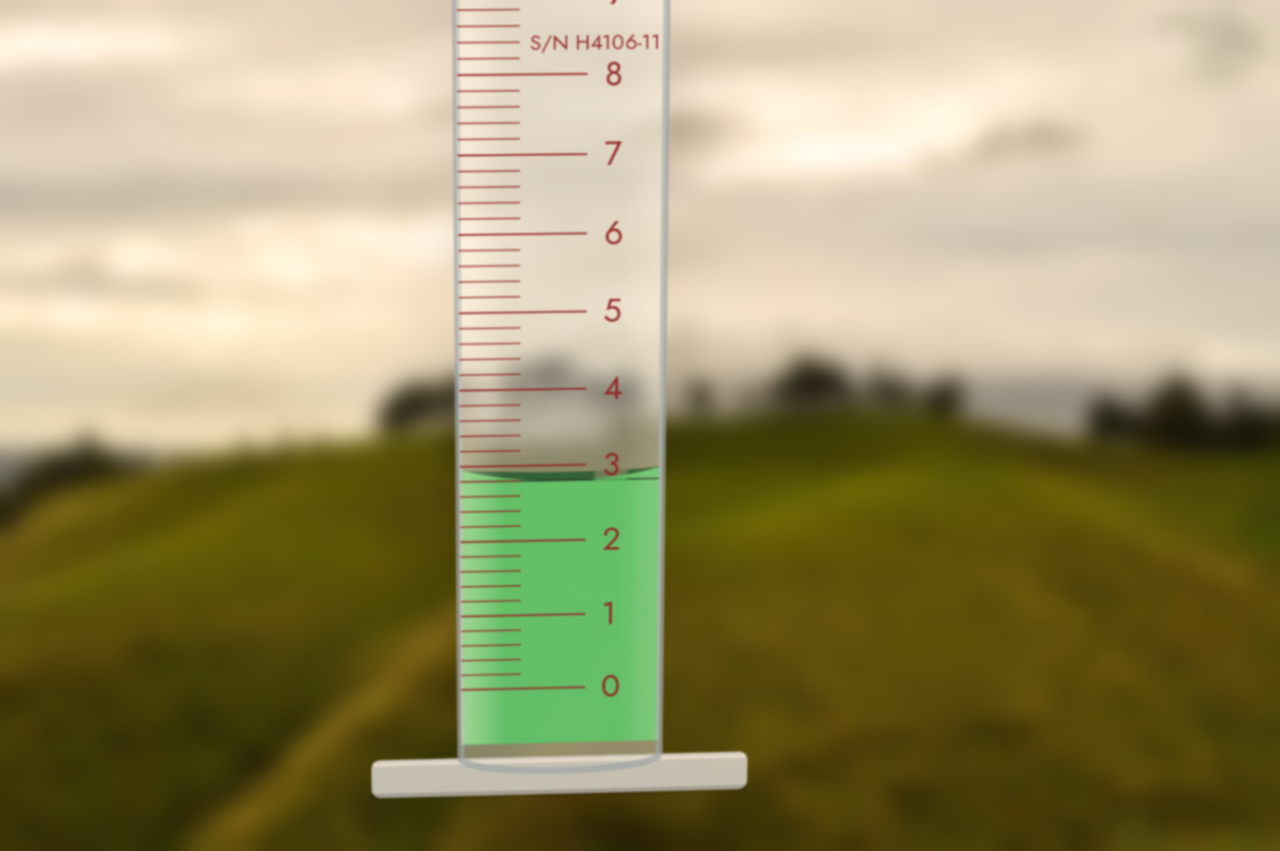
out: 2.8 mL
